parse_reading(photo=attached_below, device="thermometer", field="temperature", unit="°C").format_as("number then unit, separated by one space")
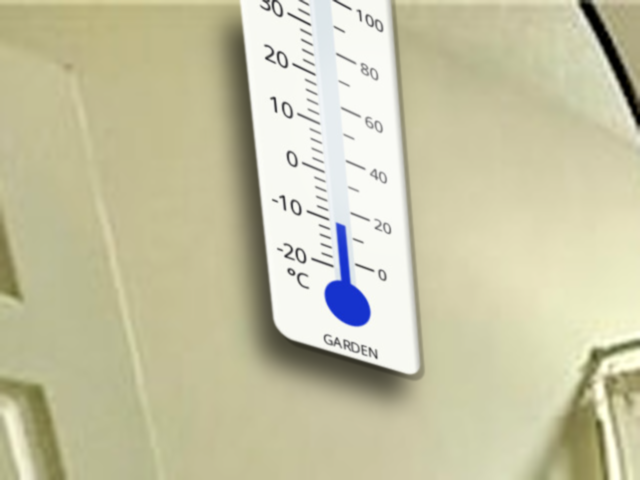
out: -10 °C
